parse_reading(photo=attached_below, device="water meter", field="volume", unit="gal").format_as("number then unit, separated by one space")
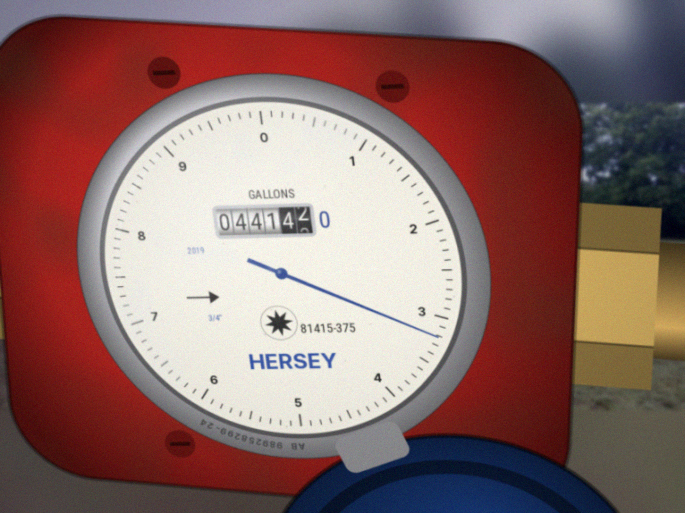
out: 441423.2 gal
